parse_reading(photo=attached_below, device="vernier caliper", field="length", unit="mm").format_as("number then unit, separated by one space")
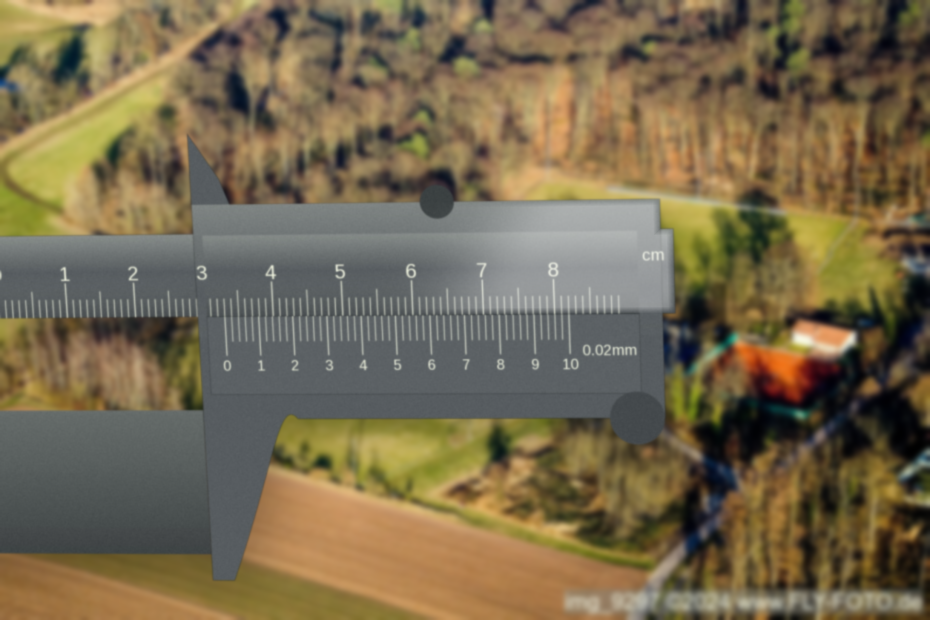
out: 33.0 mm
